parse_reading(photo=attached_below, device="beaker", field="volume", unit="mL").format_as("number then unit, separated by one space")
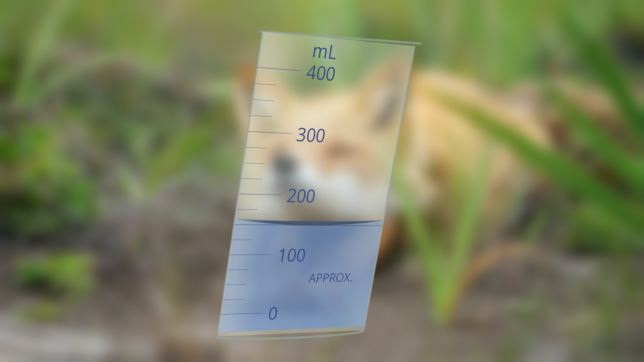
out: 150 mL
